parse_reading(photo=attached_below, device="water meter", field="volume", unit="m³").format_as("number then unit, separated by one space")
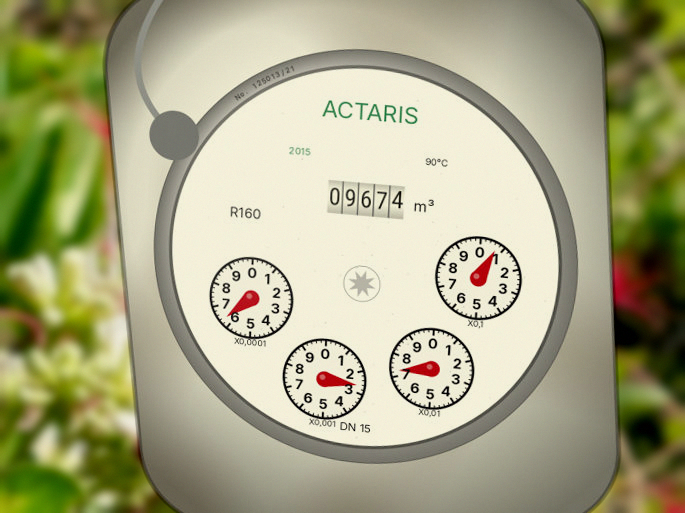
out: 9674.0726 m³
